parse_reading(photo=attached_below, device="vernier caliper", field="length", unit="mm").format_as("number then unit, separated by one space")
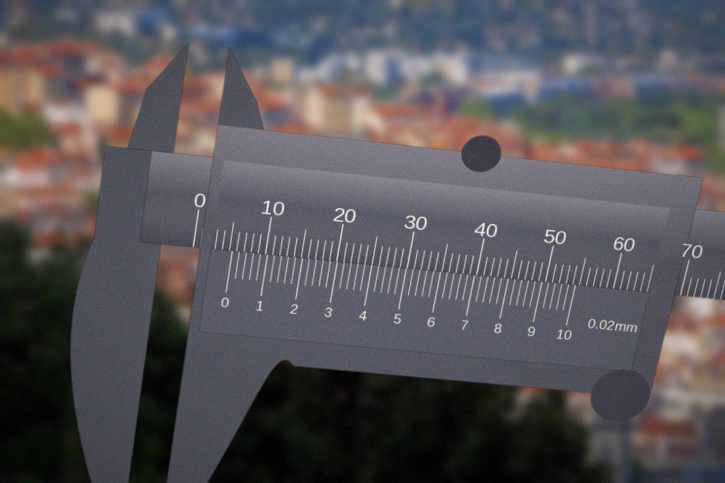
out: 5.4 mm
